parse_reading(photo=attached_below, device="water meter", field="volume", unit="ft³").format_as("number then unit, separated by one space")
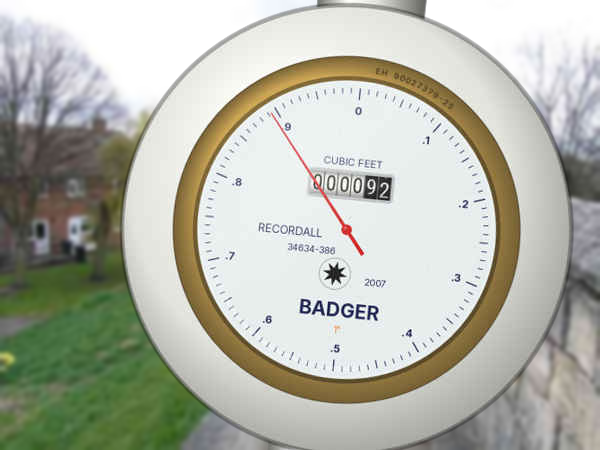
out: 91.89 ft³
